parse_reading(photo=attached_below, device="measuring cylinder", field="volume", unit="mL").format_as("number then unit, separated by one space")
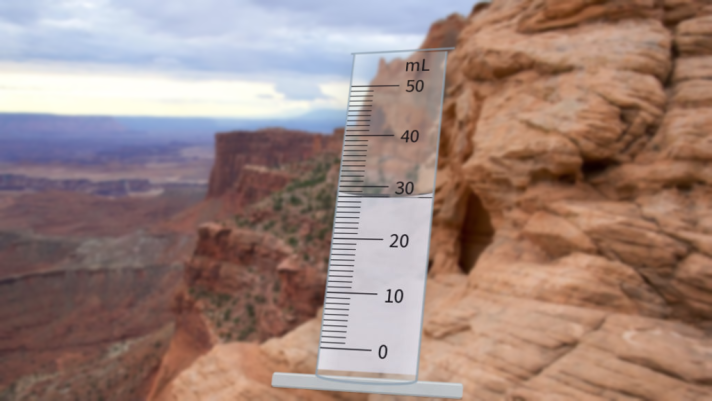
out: 28 mL
